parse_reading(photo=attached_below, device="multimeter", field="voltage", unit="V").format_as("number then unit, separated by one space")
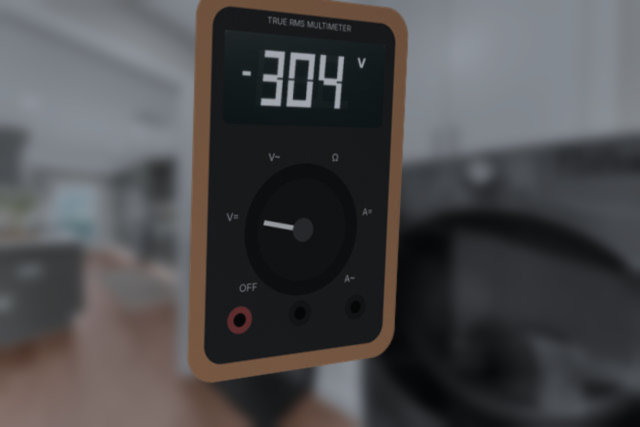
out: -304 V
